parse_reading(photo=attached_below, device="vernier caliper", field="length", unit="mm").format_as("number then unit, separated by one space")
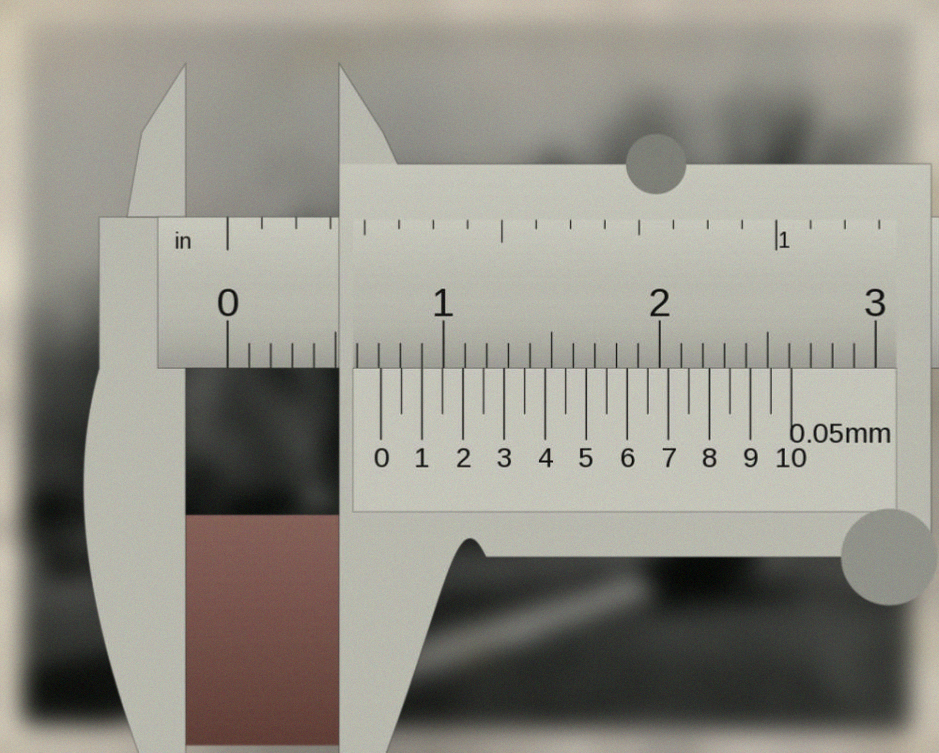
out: 7.10 mm
